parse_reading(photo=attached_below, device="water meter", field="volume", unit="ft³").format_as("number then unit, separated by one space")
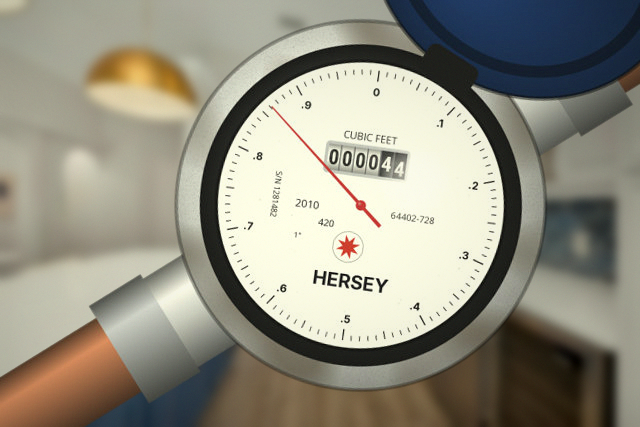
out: 43.86 ft³
